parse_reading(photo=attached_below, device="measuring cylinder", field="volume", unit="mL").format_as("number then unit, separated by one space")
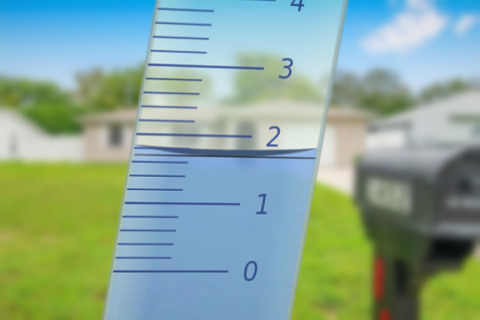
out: 1.7 mL
